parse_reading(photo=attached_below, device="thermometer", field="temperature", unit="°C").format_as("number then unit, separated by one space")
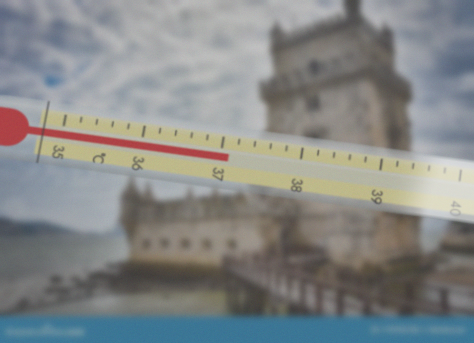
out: 37.1 °C
